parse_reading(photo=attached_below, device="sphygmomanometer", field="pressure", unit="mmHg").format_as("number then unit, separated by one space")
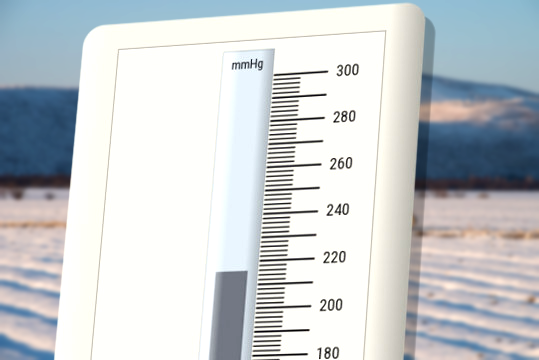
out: 216 mmHg
